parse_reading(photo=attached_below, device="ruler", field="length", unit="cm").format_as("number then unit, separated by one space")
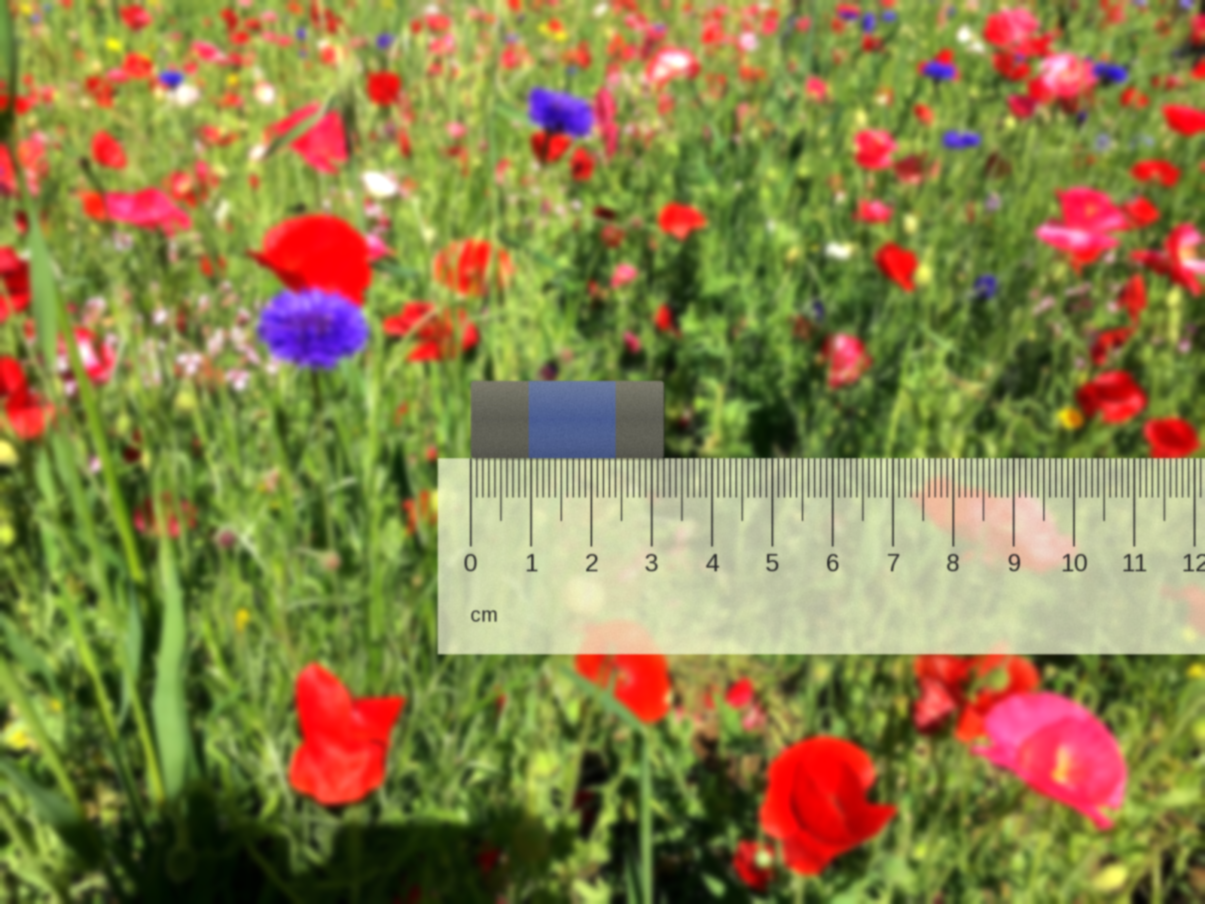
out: 3.2 cm
